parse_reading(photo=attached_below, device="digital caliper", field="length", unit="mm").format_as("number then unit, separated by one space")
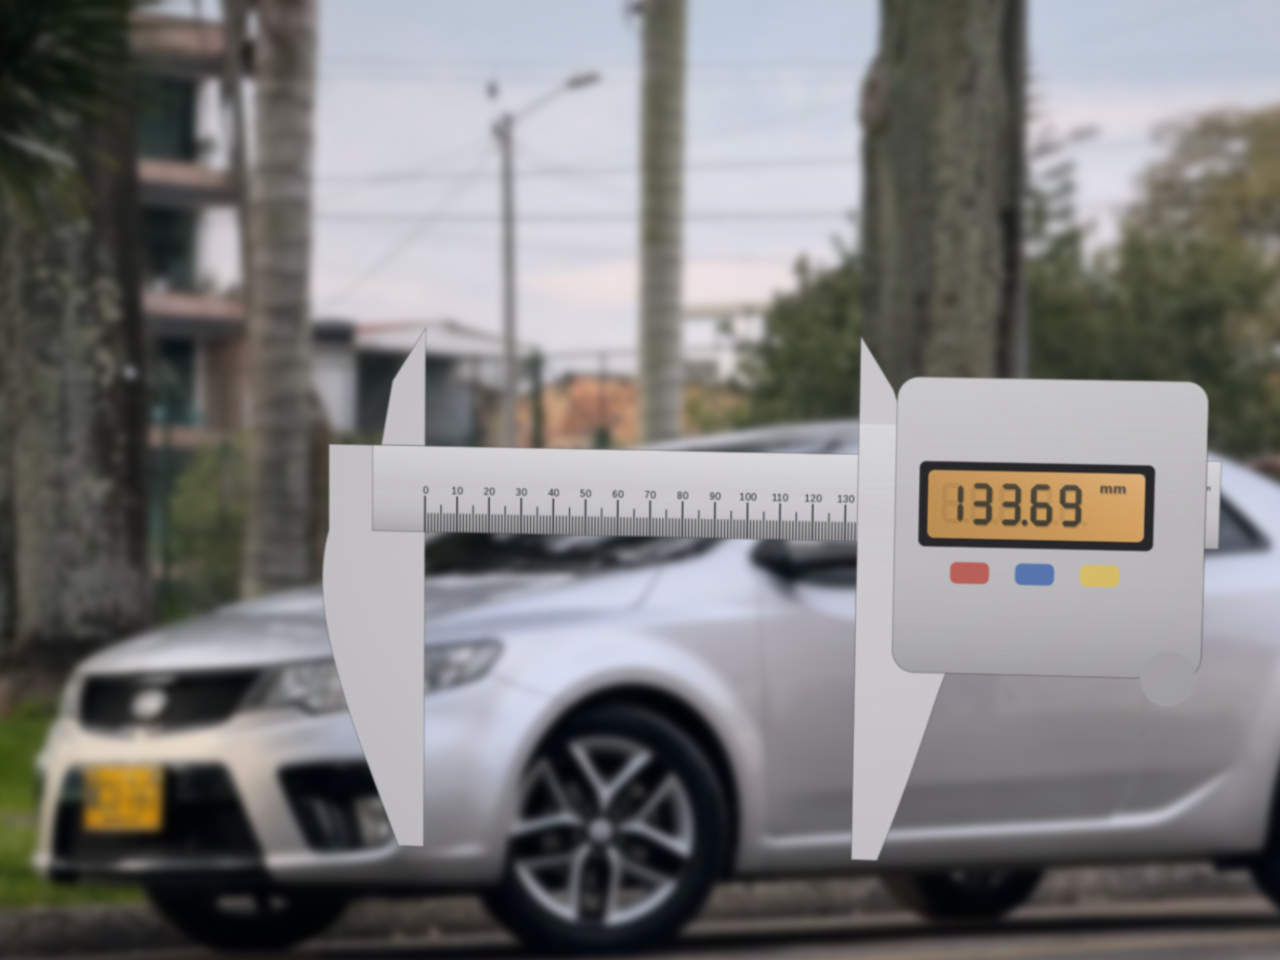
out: 133.69 mm
